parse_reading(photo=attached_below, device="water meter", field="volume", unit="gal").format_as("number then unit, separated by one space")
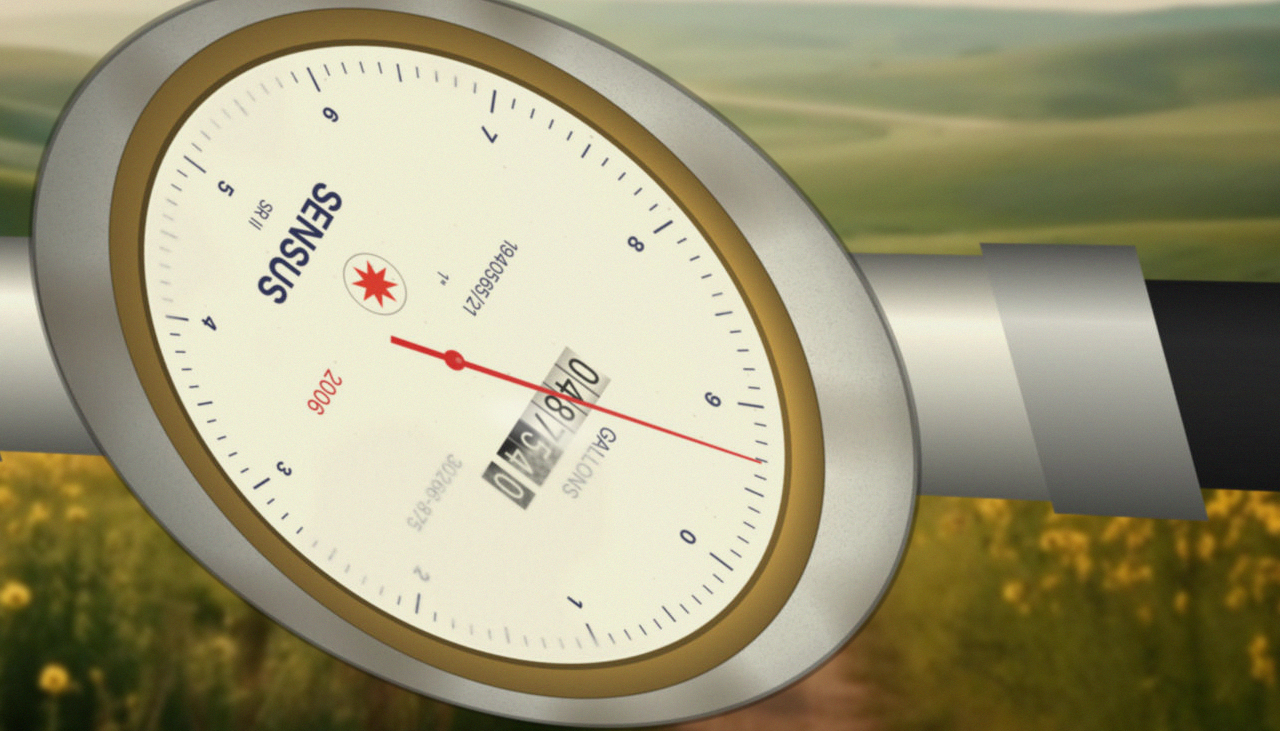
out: 487539.3 gal
